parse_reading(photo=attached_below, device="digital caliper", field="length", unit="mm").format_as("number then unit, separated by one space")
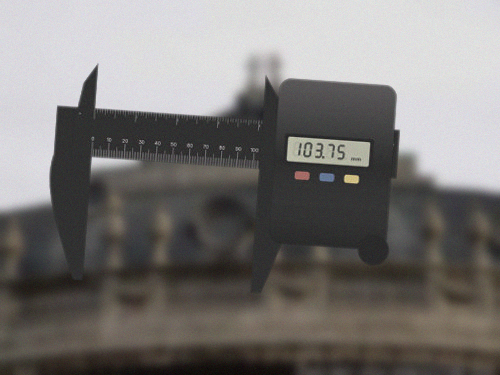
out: 103.75 mm
